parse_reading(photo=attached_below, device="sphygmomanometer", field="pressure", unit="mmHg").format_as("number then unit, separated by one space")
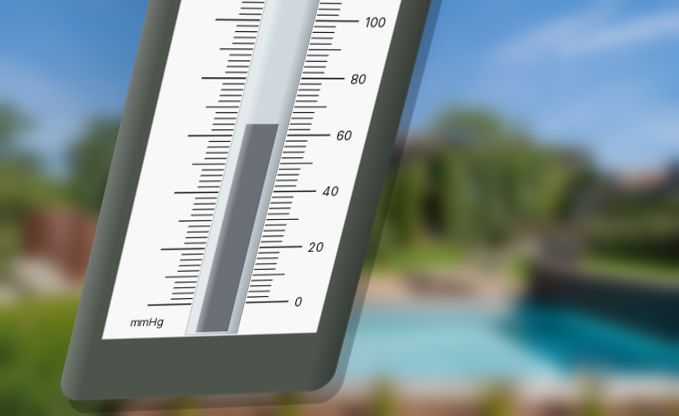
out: 64 mmHg
